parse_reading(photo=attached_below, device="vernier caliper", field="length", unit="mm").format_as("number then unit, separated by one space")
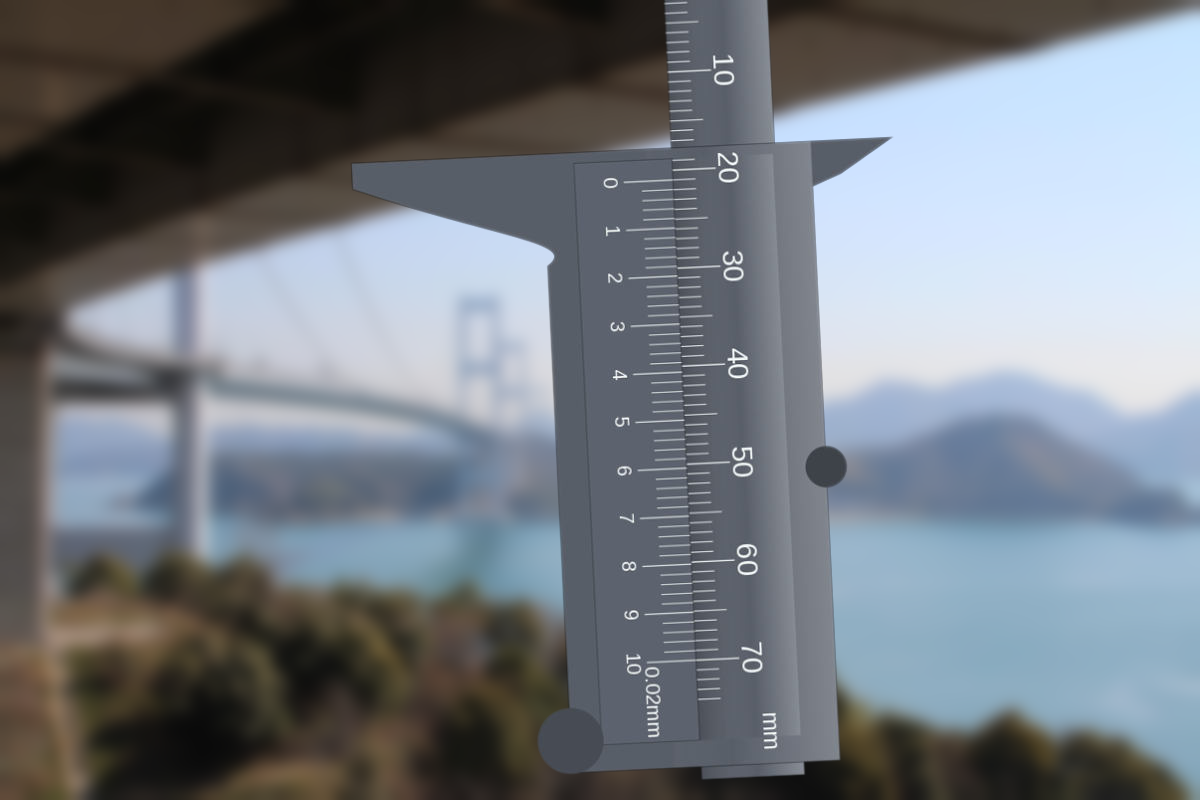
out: 21.0 mm
